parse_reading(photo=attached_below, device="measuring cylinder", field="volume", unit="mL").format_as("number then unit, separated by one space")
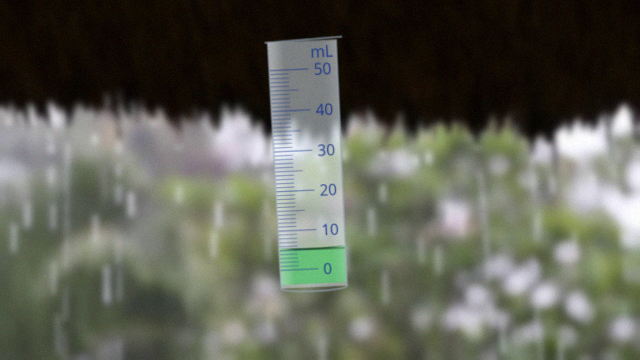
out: 5 mL
